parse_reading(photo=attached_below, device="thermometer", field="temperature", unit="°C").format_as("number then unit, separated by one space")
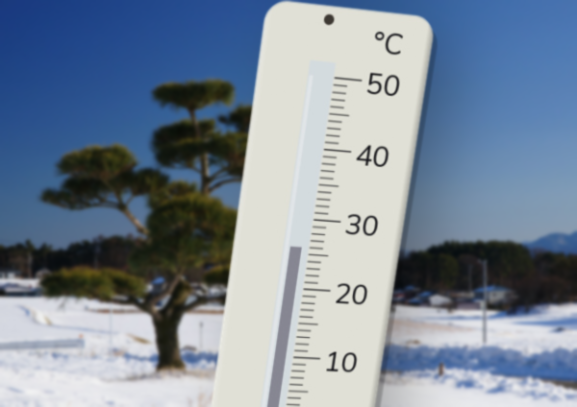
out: 26 °C
